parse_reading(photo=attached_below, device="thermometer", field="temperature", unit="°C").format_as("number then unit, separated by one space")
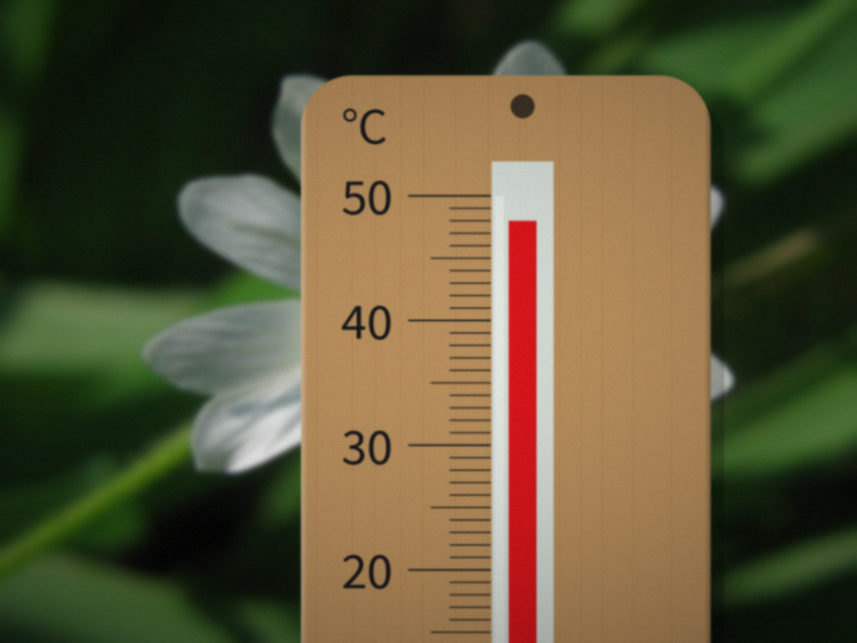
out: 48 °C
